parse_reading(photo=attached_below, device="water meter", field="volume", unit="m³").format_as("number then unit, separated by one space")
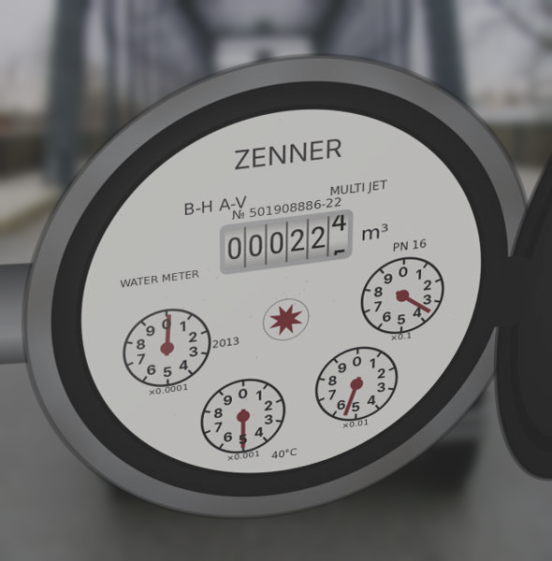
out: 224.3550 m³
